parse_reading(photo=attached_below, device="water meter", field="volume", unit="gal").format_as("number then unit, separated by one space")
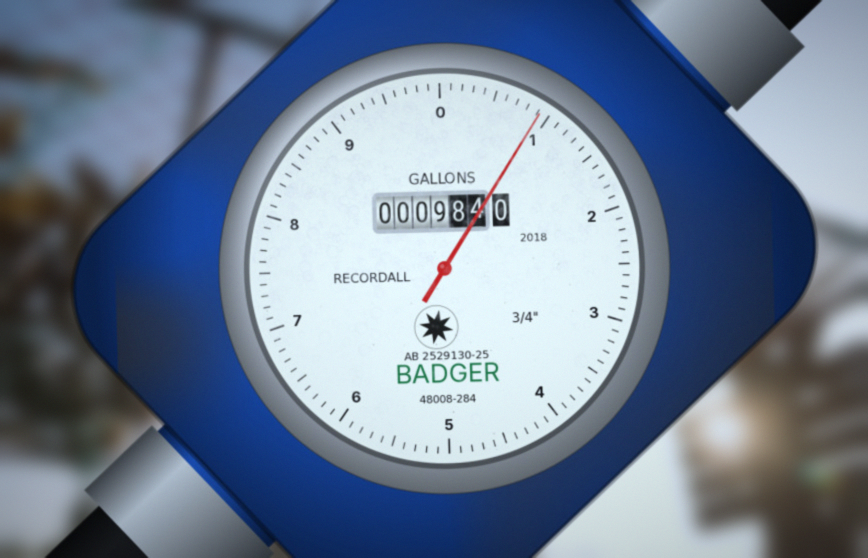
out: 9840.9 gal
